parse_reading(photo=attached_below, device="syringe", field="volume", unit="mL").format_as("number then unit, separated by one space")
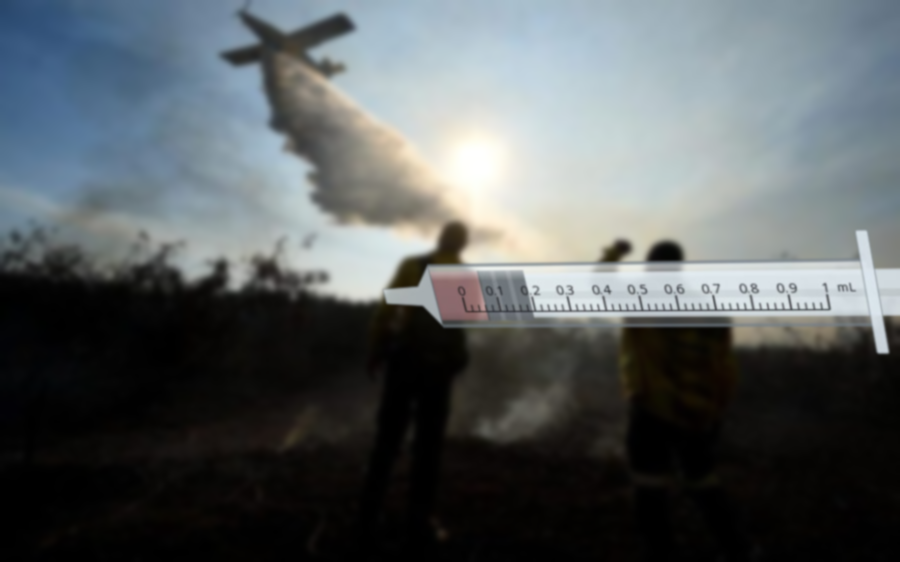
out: 0.06 mL
